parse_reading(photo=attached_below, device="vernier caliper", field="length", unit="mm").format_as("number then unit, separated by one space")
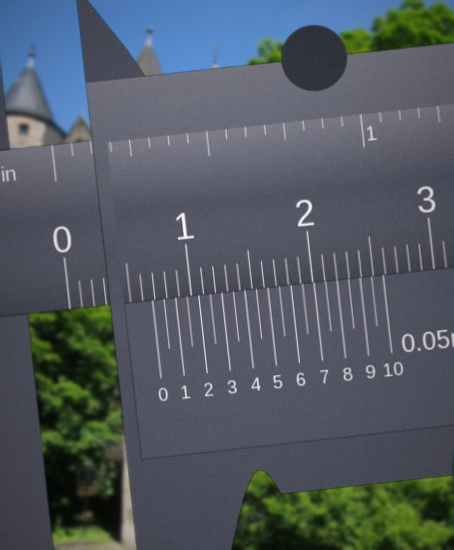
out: 6.8 mm
